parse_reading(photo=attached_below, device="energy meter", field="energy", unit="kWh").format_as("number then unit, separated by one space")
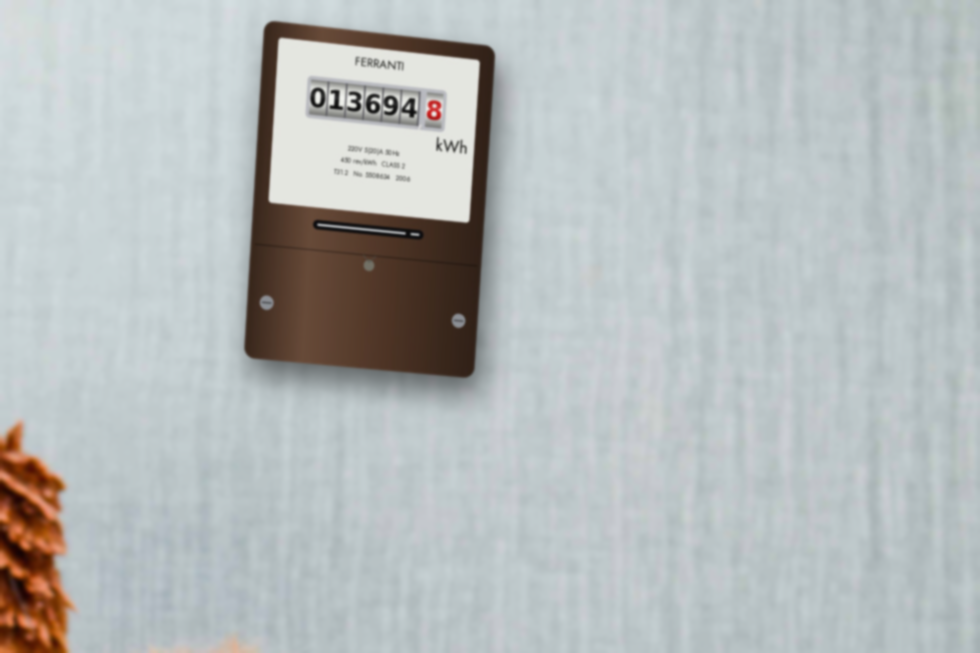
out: 13694.8 kWh
